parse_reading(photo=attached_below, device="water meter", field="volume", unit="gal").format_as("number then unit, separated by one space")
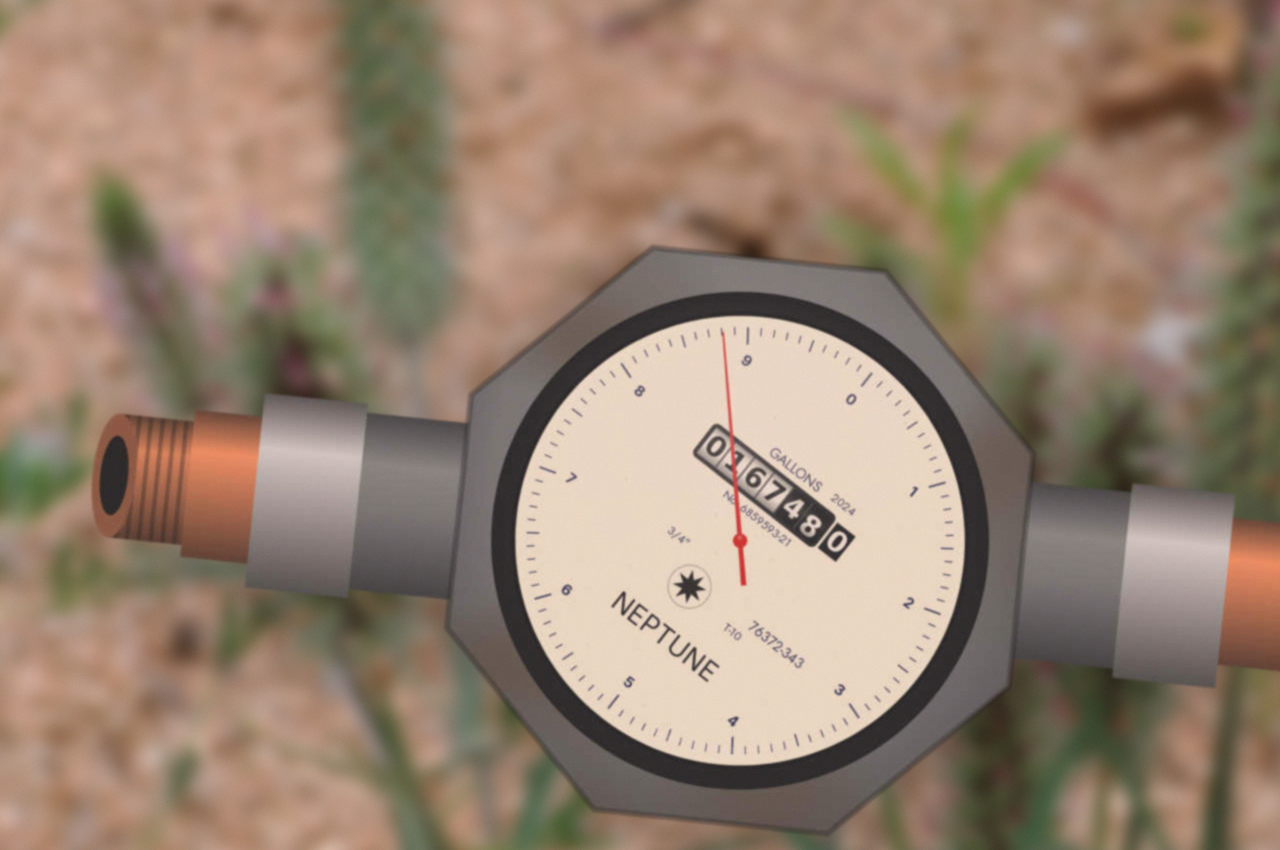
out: 167478.8 gal
